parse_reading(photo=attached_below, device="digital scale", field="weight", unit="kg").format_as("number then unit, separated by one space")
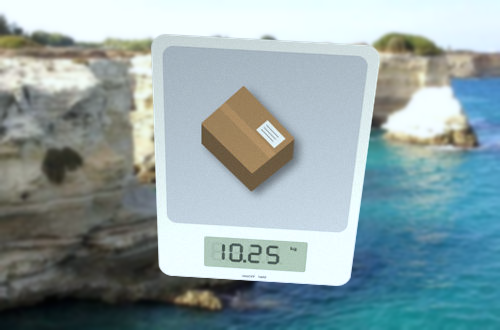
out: 10.25 kg
